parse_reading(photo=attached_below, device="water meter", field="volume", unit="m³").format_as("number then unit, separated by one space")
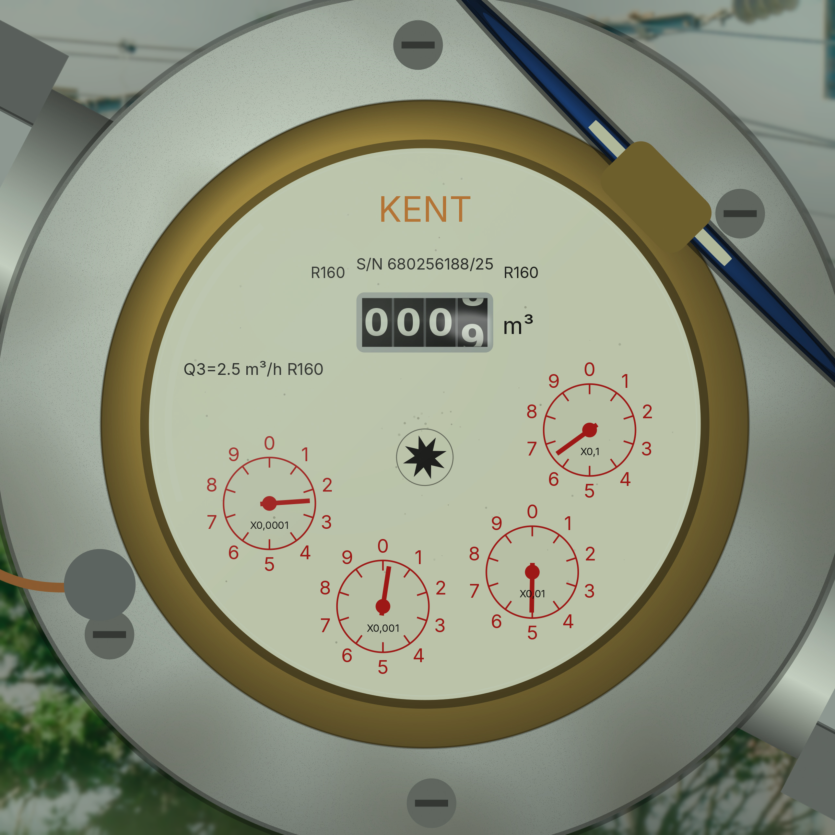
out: 8.6502 m³
